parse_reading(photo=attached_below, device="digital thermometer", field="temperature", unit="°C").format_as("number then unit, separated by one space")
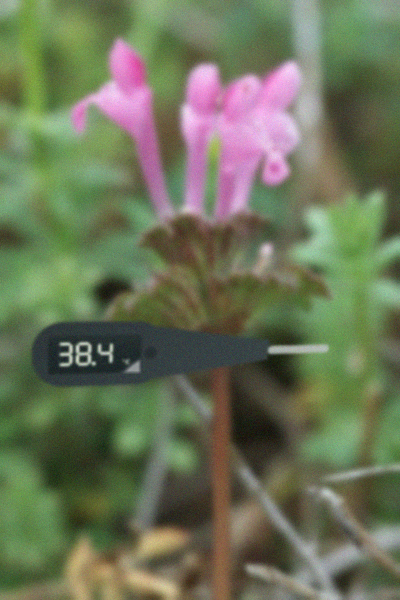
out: 38.4 °C
